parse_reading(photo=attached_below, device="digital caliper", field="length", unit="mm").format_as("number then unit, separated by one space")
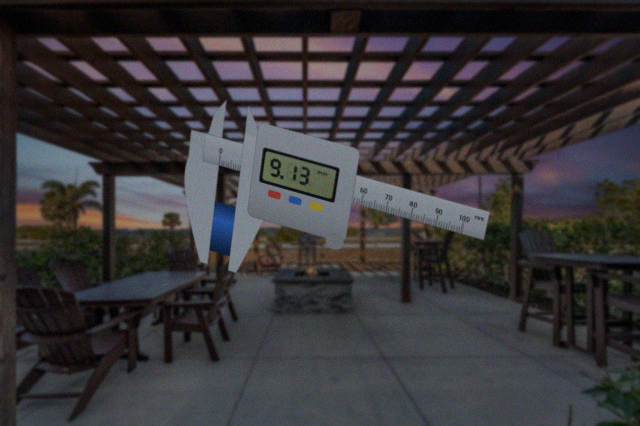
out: 9.13 mm
